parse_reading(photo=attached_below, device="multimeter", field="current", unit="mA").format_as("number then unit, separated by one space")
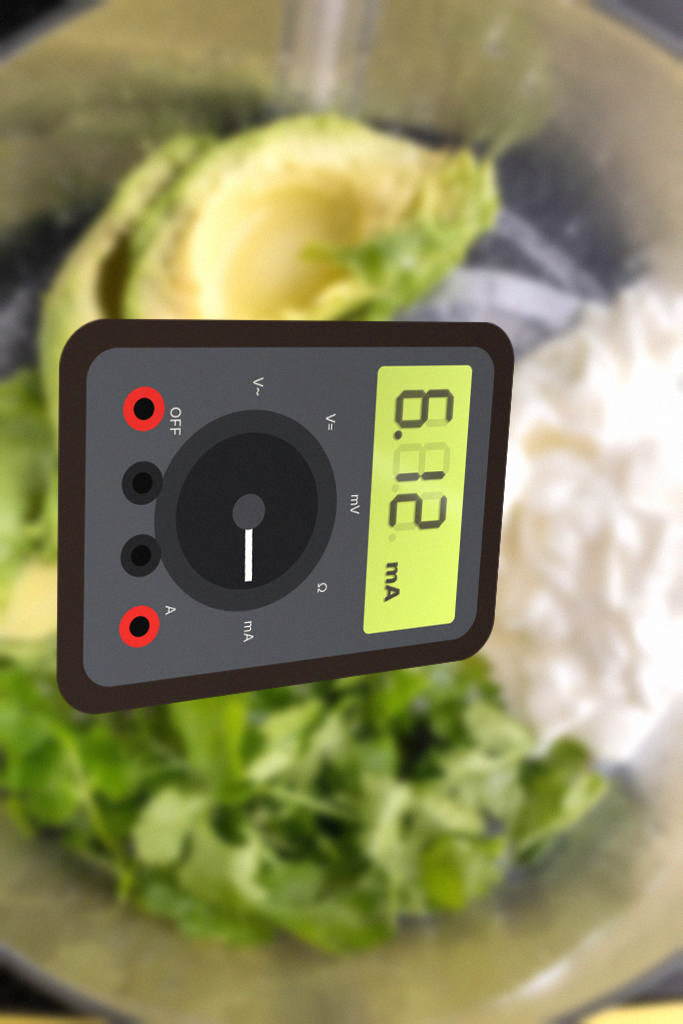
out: 6.12 mA
